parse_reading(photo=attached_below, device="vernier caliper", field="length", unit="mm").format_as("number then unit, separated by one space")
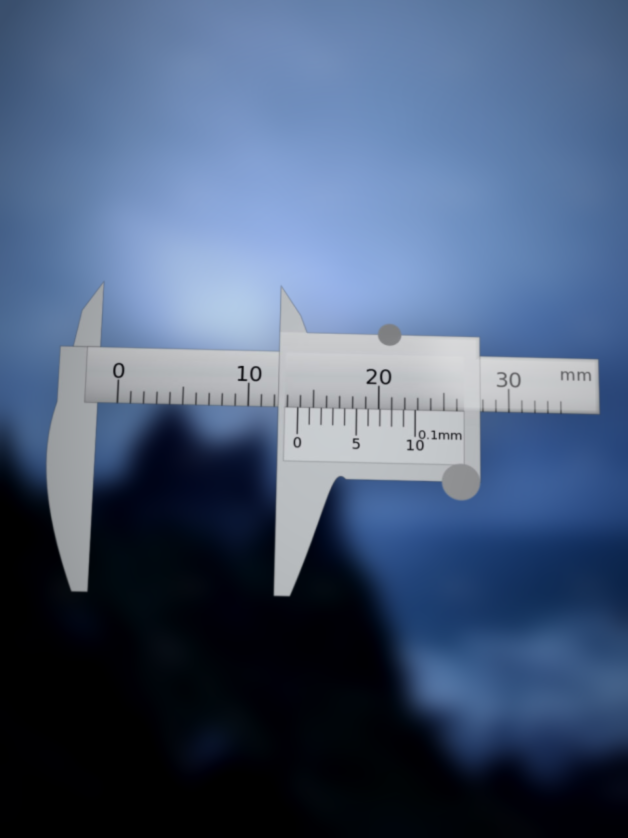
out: 13.8 mm
